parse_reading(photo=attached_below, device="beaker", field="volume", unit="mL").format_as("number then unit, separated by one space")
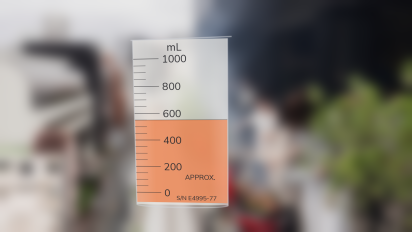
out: 550 mL
